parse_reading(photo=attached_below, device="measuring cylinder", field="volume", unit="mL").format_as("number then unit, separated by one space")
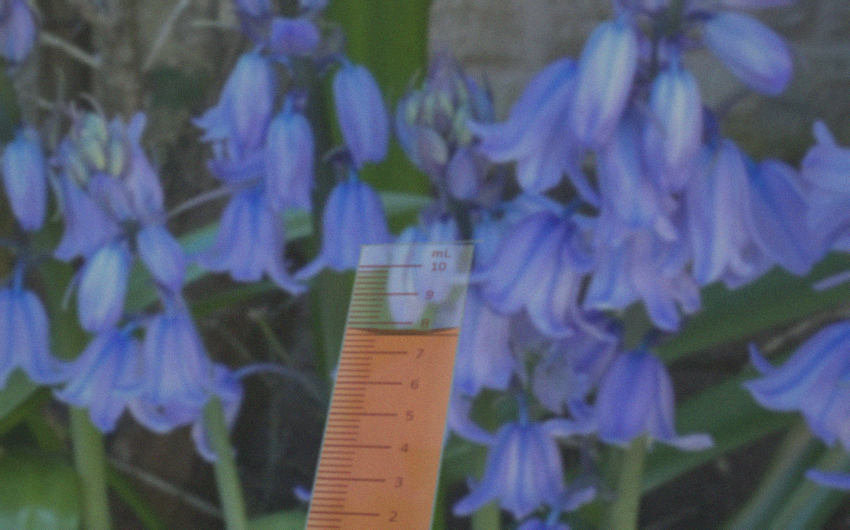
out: 7.6 mL
